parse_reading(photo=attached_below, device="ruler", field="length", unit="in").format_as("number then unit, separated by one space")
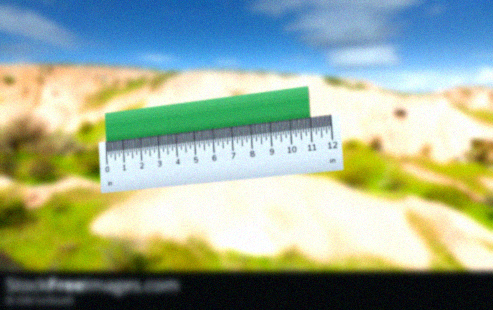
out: 11 in
